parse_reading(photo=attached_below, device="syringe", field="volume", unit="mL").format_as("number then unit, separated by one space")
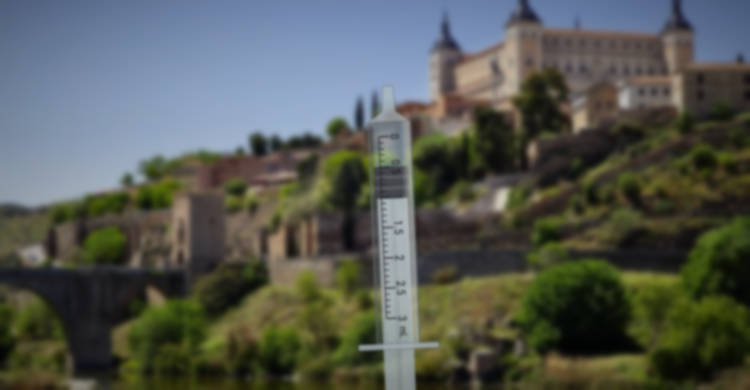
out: 0.5 mL
